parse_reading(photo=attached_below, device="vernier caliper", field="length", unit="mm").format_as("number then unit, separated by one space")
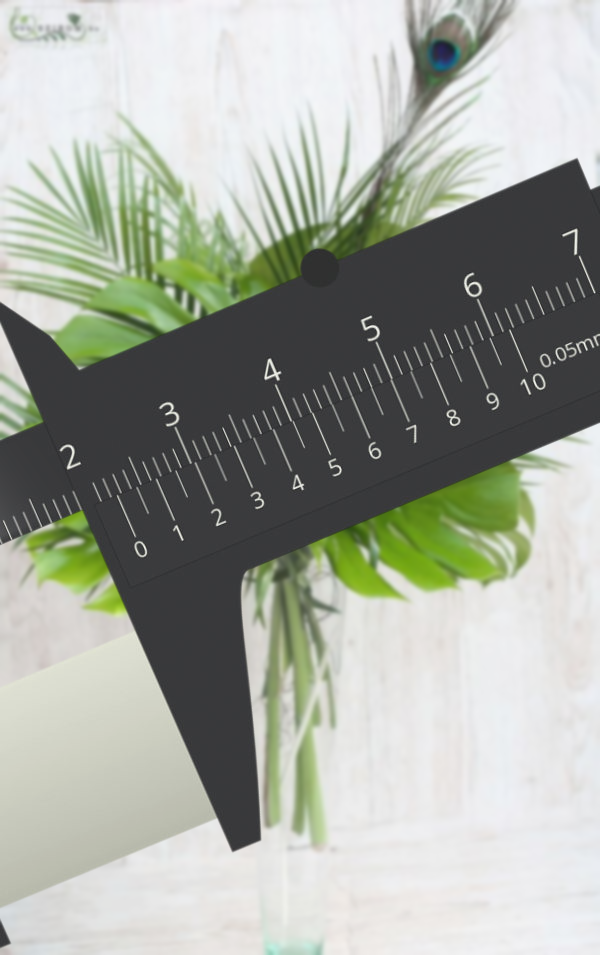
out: 22.6 mm
